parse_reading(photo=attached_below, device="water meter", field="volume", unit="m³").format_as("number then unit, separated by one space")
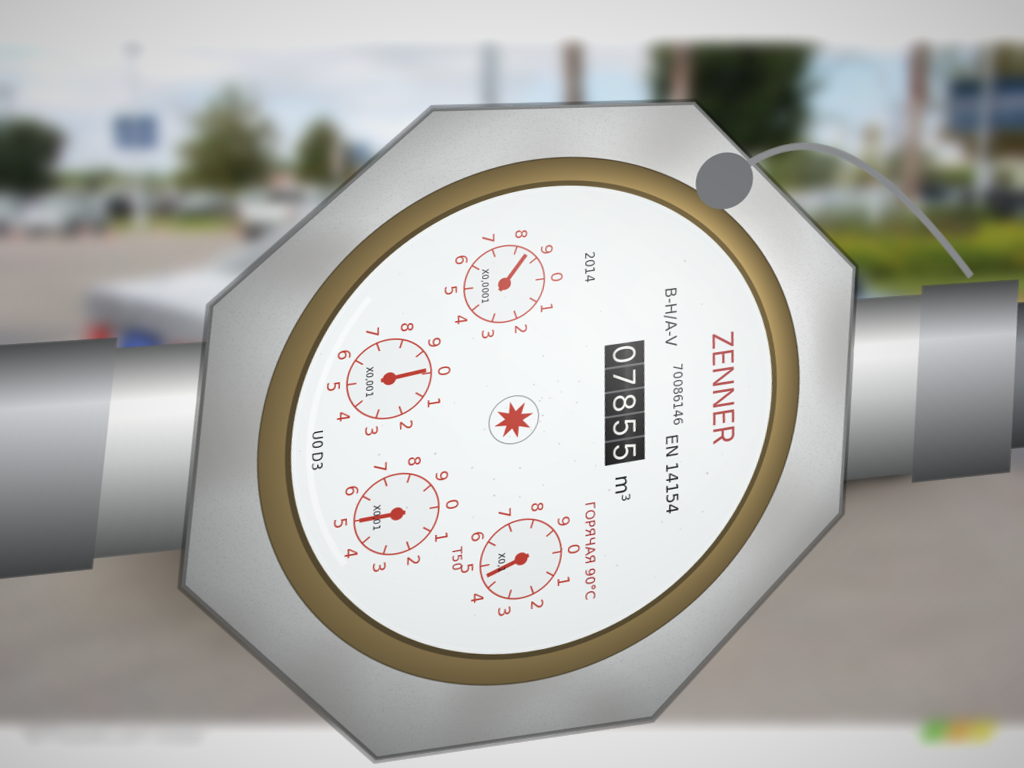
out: 7855.4498 m³
